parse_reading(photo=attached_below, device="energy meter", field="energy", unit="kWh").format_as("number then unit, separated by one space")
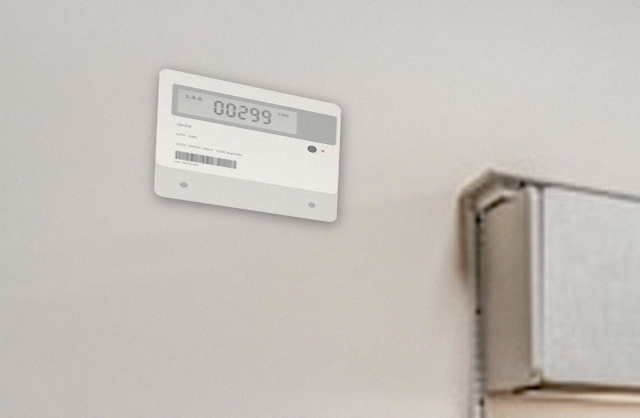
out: 299 kWh
